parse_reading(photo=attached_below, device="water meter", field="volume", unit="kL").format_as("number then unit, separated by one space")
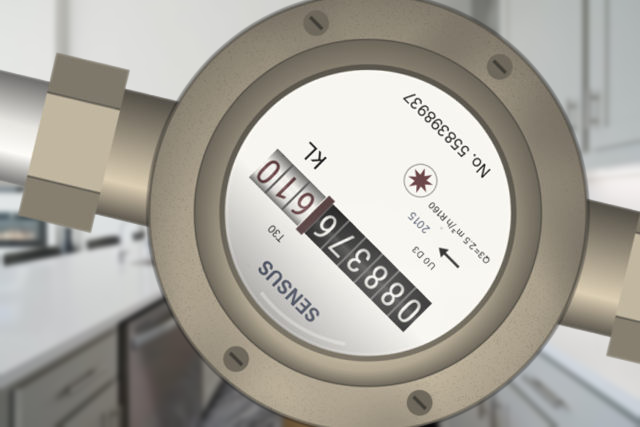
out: 88376.610 kL
